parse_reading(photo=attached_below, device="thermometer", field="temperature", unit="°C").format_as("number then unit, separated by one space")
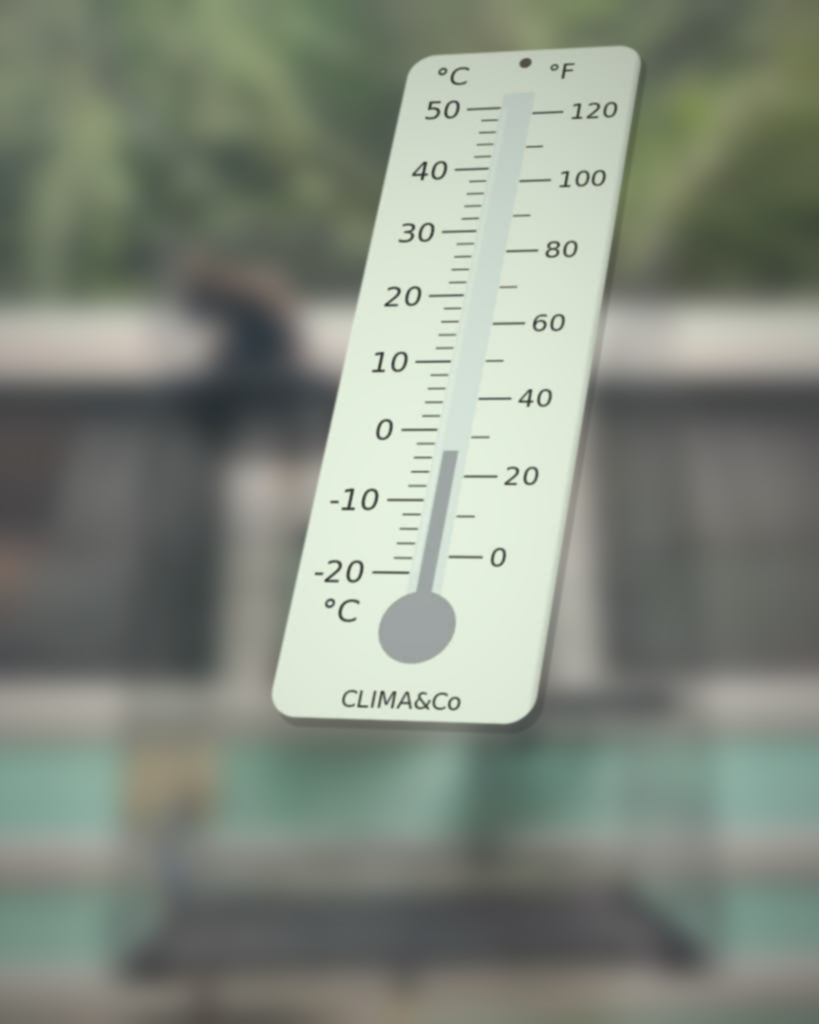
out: -3 °C
